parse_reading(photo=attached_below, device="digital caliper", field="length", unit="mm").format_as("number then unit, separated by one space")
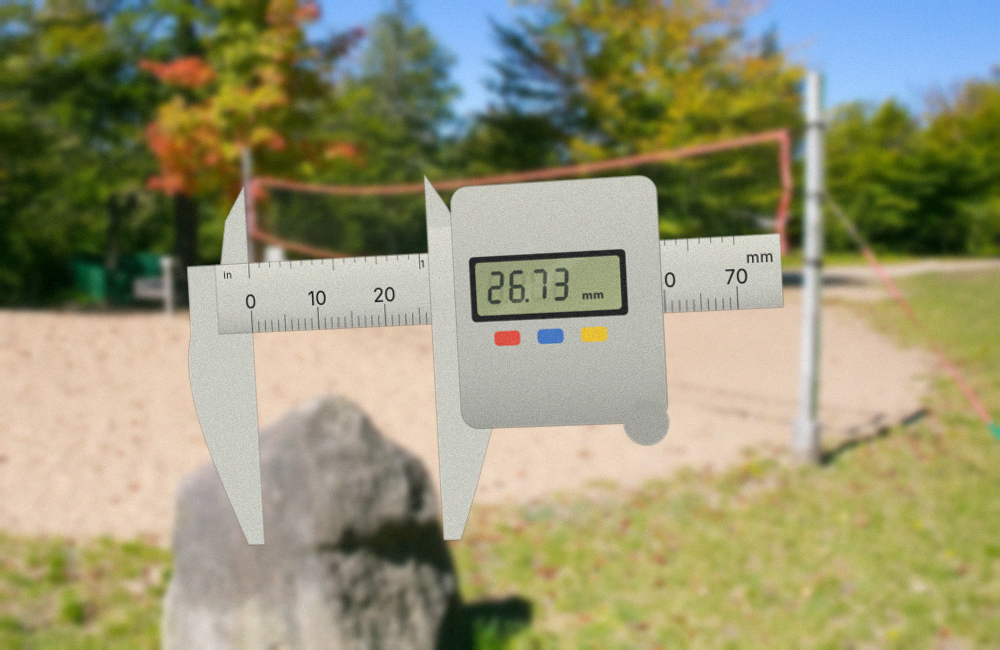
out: 26.73 mm
